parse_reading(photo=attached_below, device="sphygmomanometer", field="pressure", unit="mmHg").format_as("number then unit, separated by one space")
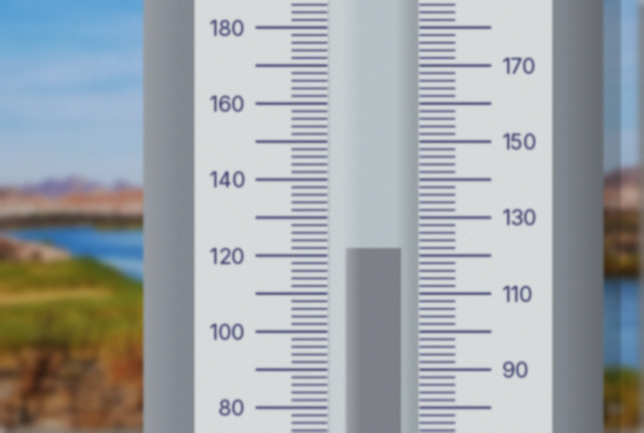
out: 122 mmHg
